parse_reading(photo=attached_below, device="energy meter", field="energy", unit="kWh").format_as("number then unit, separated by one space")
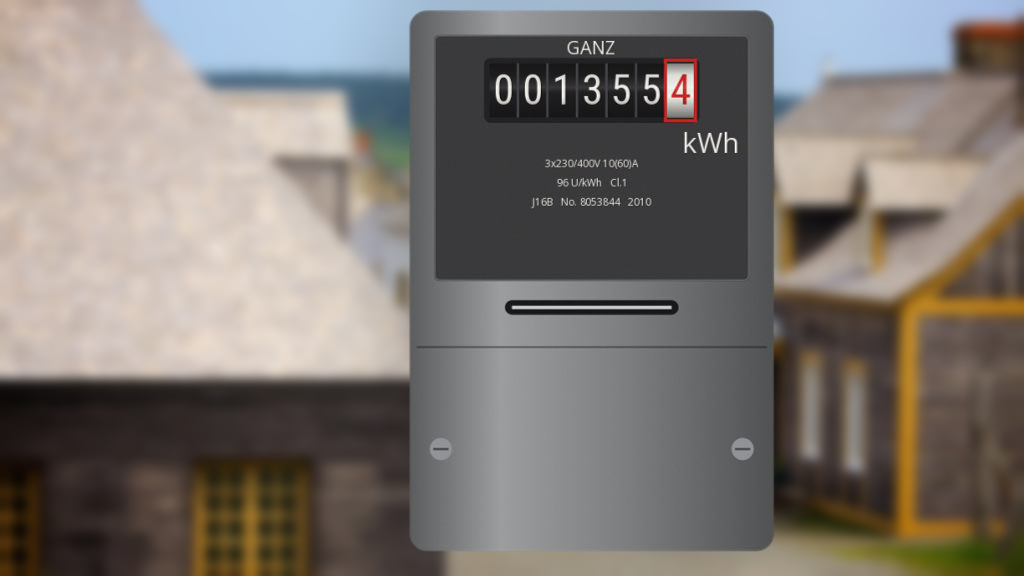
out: 1355.4 kWh
